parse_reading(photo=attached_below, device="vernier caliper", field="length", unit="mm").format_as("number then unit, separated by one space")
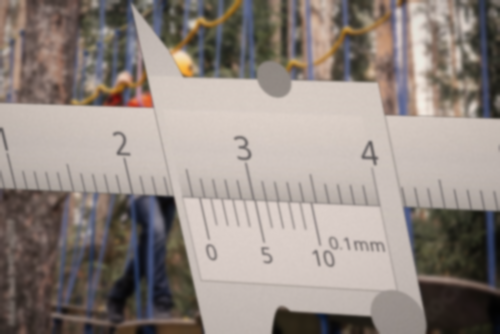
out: 25.6 mm
